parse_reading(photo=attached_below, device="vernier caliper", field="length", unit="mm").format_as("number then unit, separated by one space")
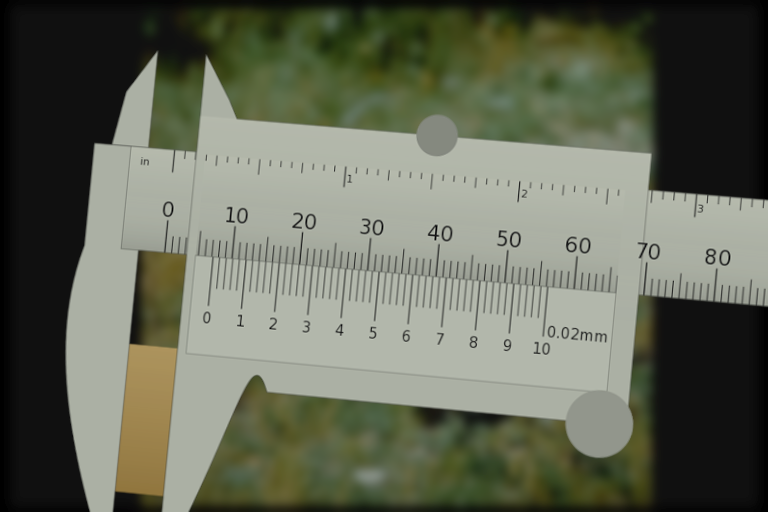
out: 7.2 mm
